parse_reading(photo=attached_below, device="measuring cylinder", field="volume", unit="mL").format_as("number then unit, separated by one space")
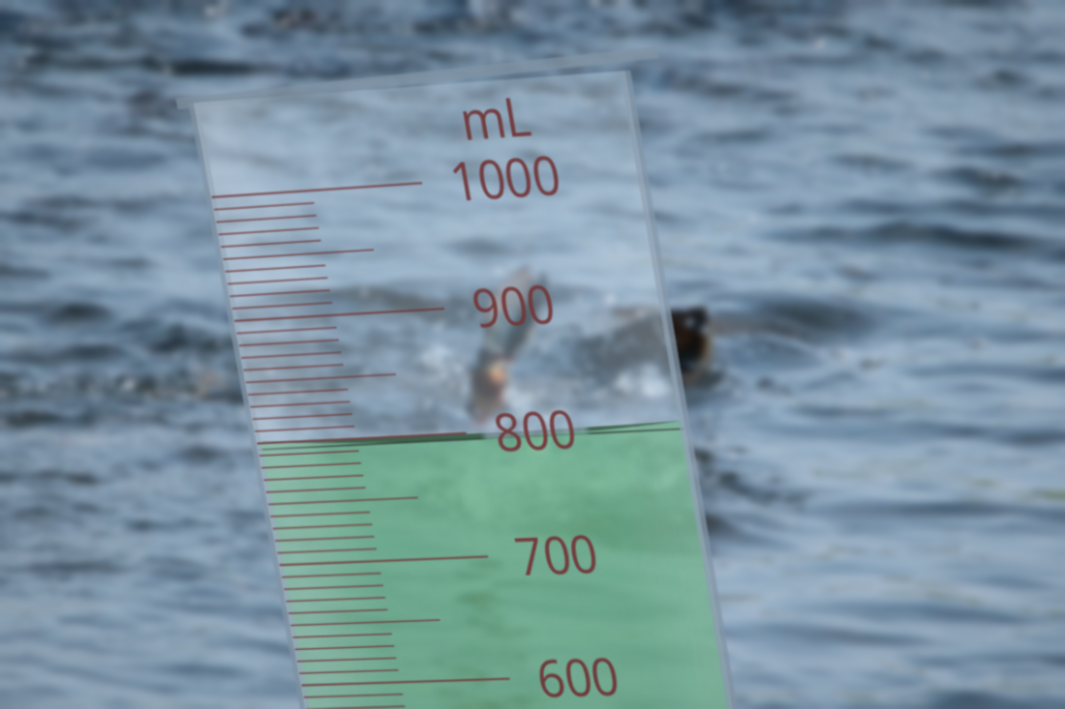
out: 795 mL
